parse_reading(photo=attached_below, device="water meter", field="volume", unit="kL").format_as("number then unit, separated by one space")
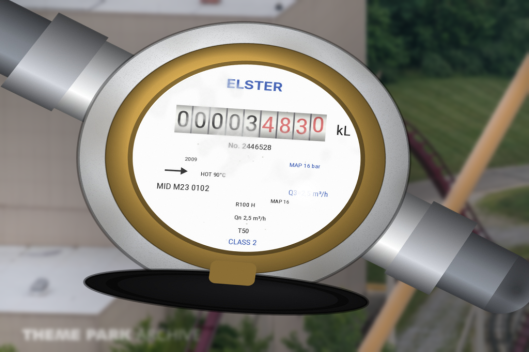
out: 3.4830 kL
